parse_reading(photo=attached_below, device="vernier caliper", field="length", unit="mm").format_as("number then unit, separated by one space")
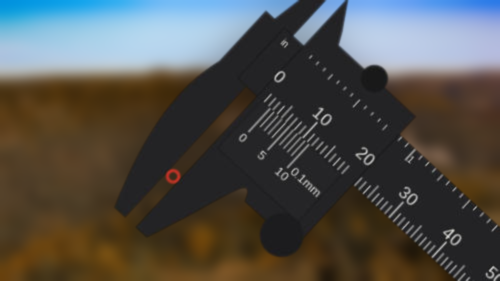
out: 2.5 mm
